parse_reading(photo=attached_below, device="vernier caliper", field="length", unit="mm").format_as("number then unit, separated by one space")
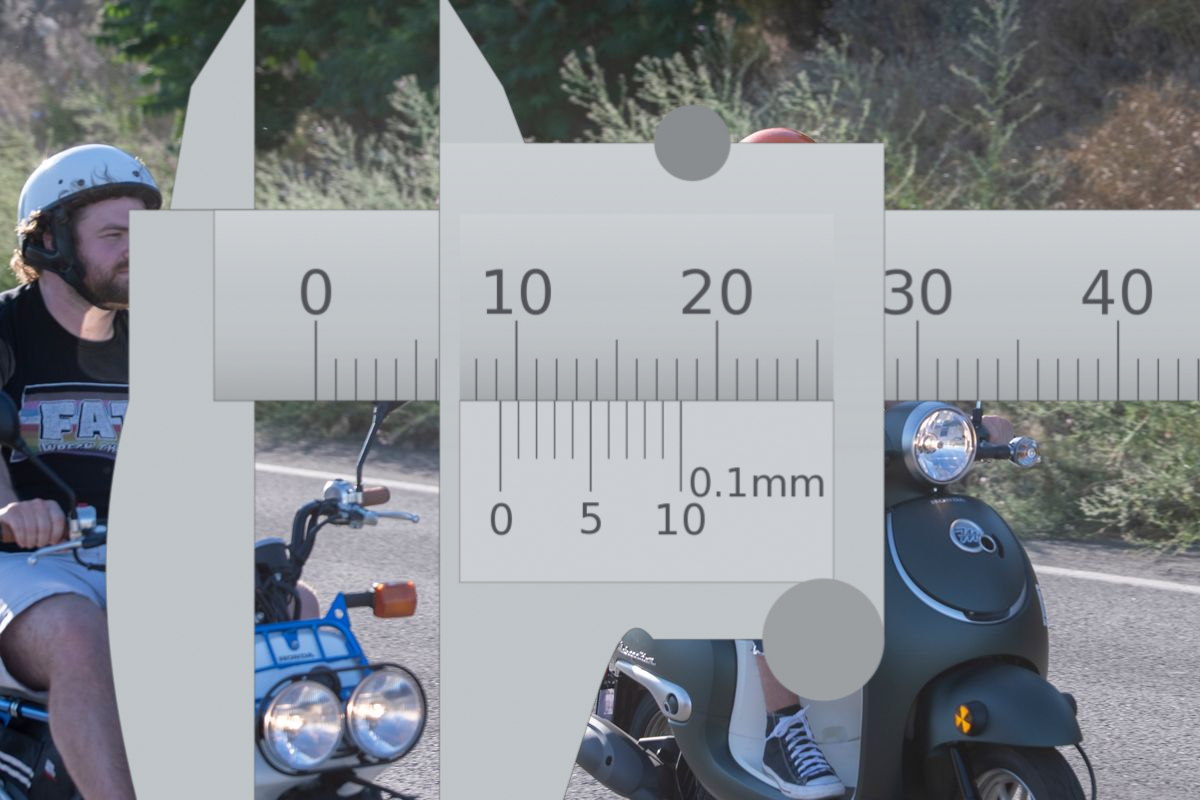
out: 9.2 mm
